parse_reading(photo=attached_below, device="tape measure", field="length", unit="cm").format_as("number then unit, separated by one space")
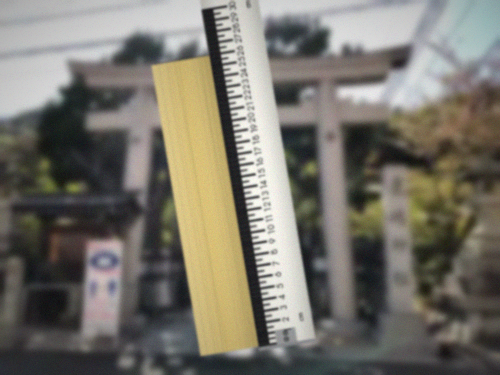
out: 26 cm
